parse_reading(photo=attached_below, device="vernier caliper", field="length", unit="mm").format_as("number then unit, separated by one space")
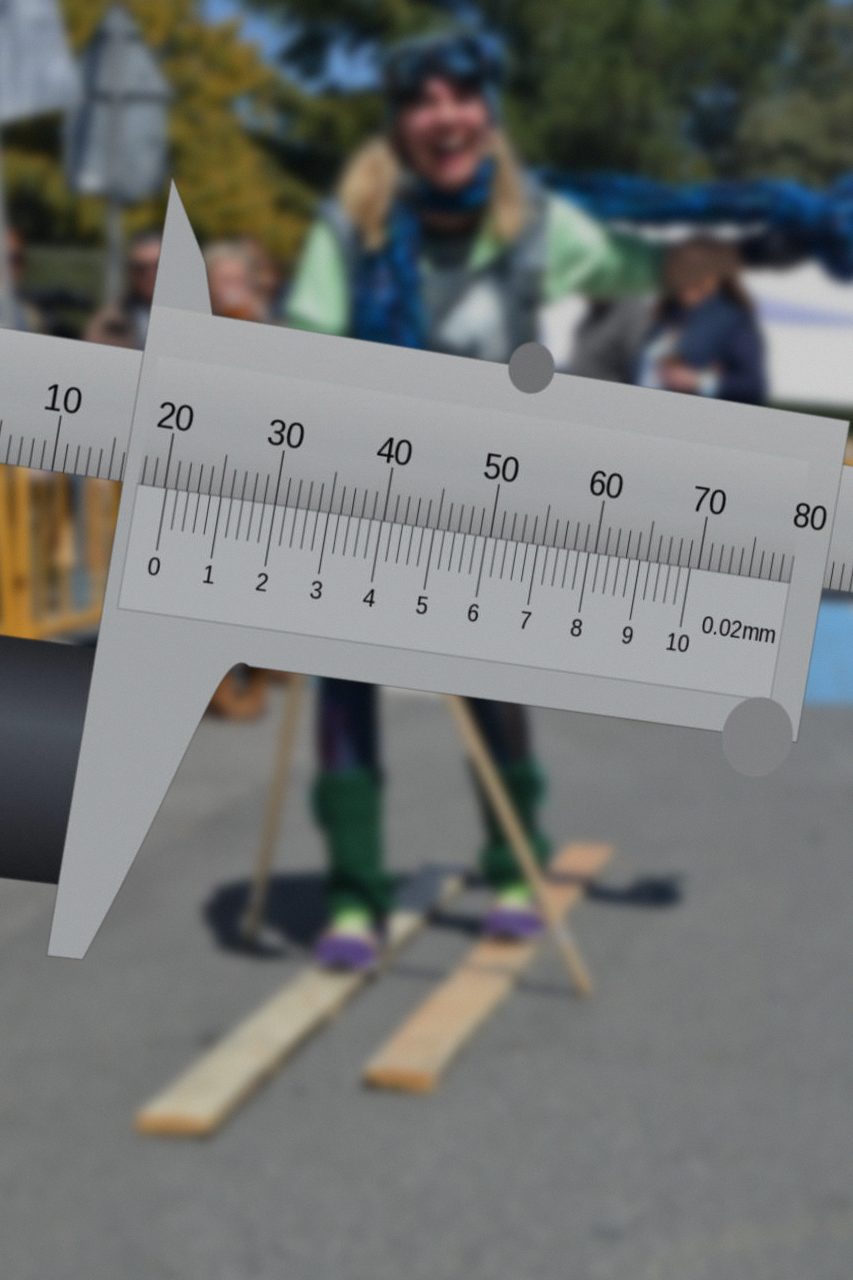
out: 20.2 mm
